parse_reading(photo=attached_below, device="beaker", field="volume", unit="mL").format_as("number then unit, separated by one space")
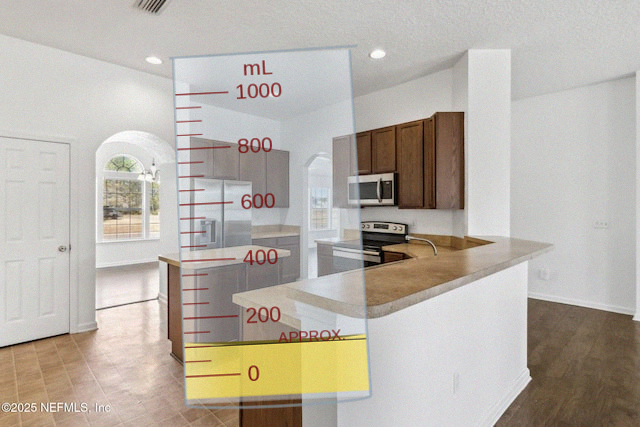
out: 100 mL
